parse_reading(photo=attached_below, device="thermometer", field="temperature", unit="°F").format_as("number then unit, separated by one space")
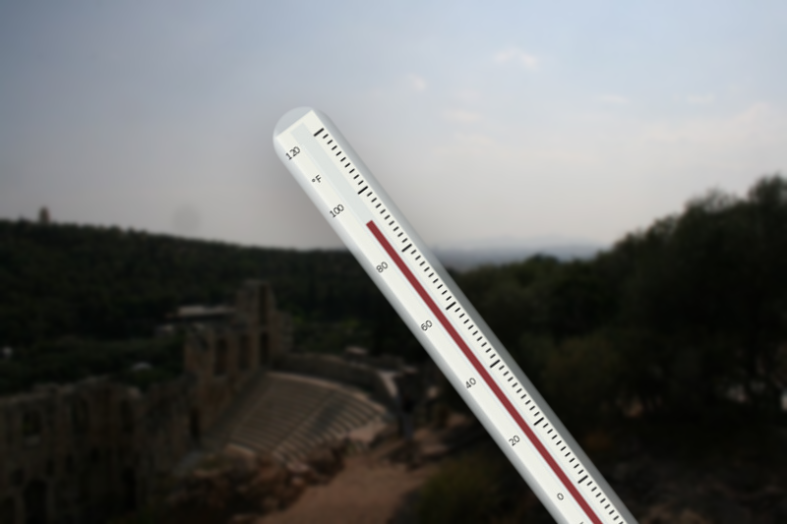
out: 92 °F
